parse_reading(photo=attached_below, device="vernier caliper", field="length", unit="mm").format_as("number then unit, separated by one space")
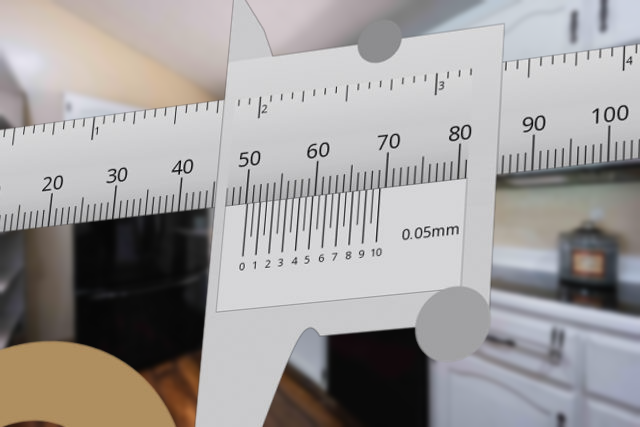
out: 50.2 mm
